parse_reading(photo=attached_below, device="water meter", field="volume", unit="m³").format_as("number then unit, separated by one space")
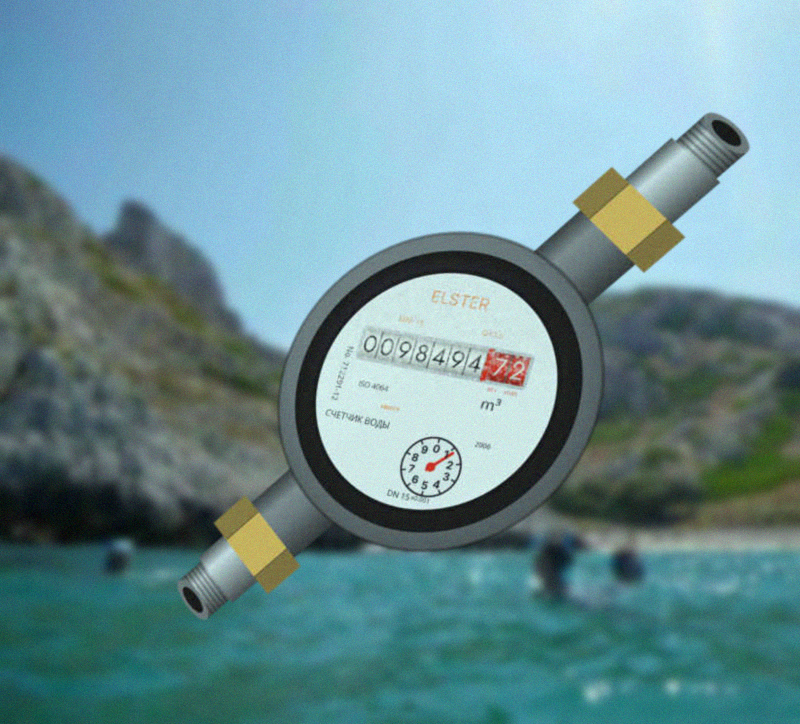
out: 98494.721 m³
